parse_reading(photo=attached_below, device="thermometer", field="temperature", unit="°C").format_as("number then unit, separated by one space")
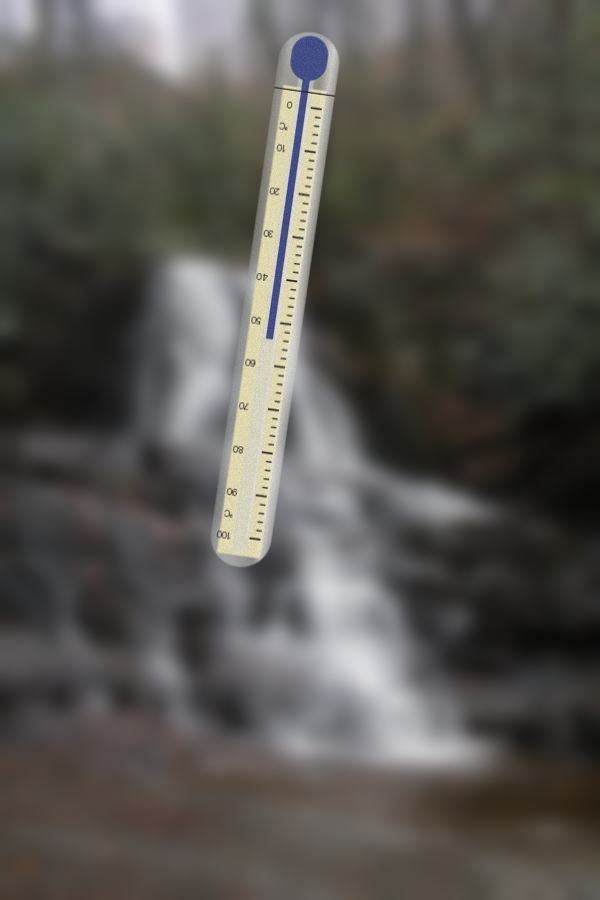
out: 54 °C
